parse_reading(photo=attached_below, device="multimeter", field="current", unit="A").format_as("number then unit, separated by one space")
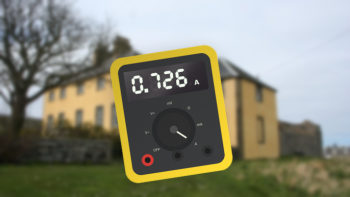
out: 0.726 A
